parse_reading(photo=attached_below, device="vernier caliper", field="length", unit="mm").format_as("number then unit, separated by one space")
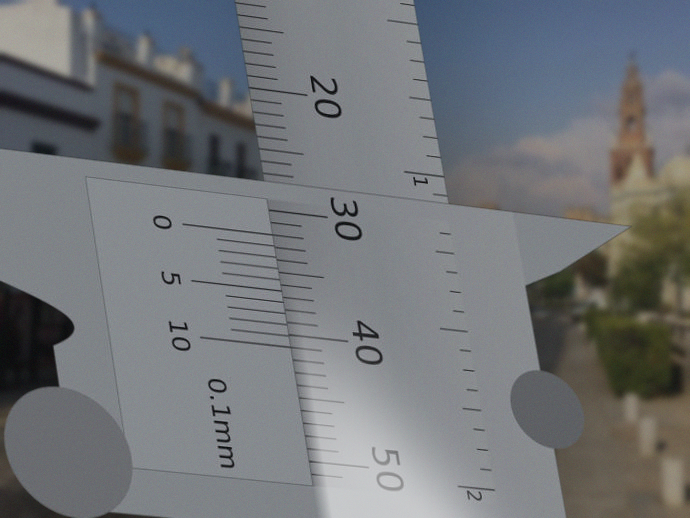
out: 32.0 mm
